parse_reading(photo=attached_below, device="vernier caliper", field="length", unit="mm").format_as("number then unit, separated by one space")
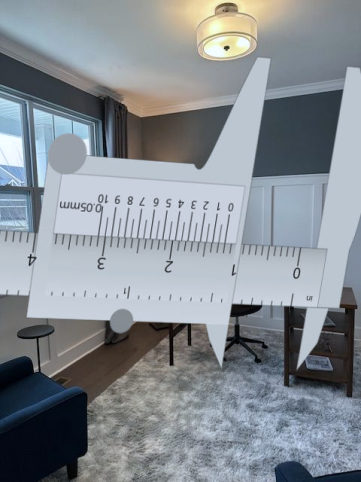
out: 12.0 mm
